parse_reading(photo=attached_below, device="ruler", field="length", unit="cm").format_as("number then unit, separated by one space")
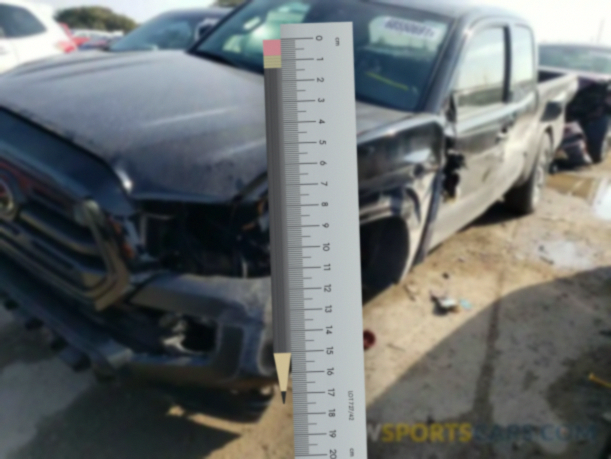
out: 17.5 cm
